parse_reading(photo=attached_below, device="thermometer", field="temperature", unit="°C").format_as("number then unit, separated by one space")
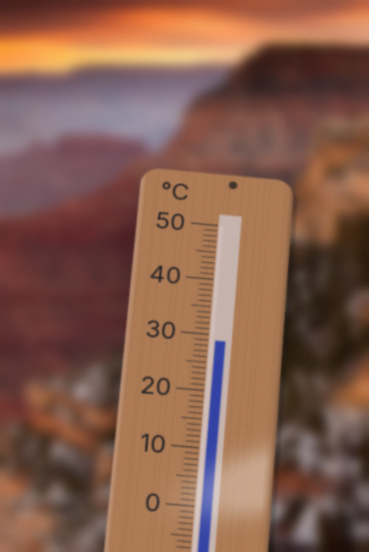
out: 29 °C
